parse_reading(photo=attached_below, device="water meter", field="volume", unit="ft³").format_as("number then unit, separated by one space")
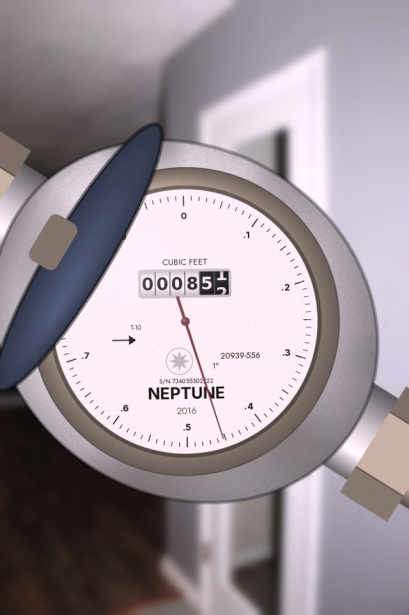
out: 851.45 ft³
